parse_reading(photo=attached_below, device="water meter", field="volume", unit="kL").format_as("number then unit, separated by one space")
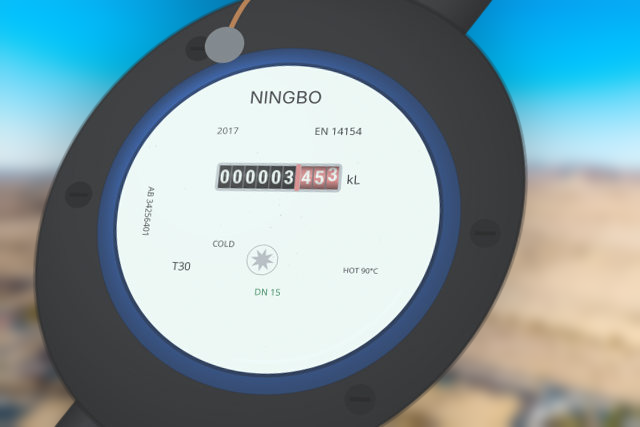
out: 3.453 kL
